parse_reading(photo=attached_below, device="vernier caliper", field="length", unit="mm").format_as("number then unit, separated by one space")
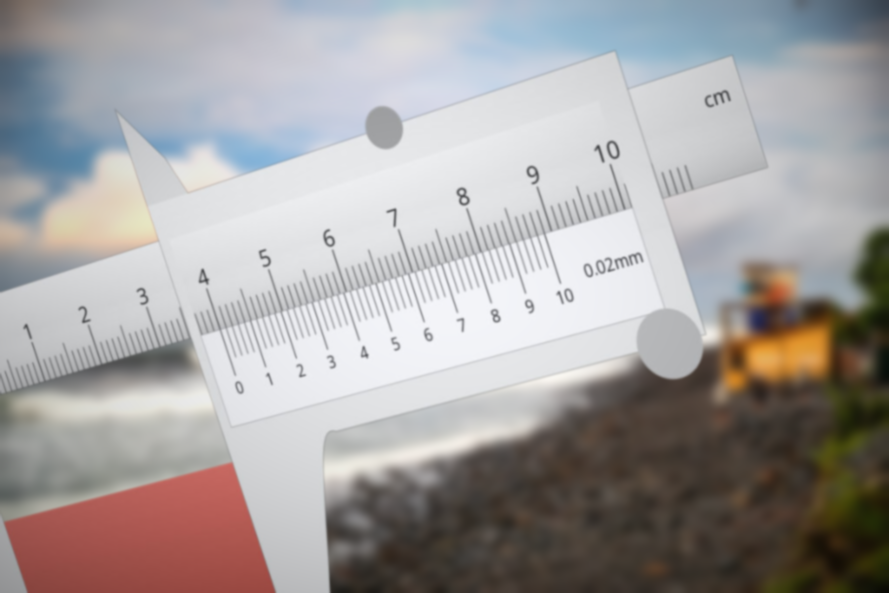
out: 40.0 mm
